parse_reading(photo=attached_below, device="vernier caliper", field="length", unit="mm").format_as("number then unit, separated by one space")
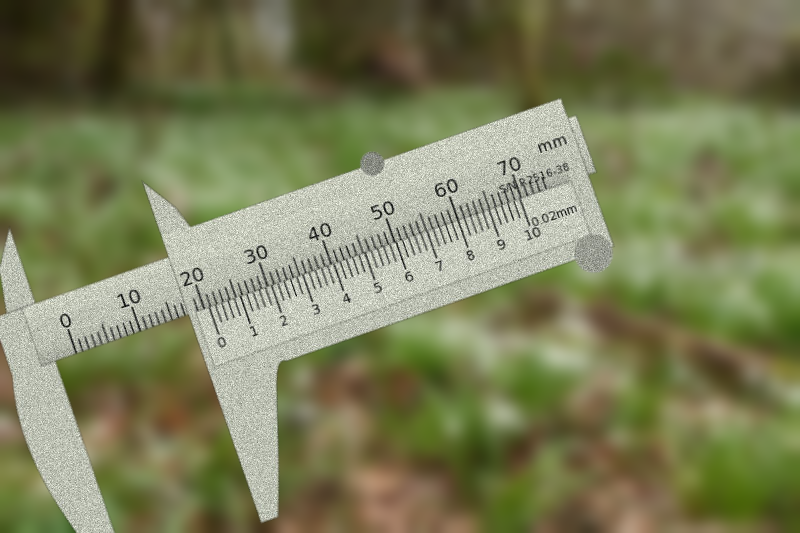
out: 20.8 mm
